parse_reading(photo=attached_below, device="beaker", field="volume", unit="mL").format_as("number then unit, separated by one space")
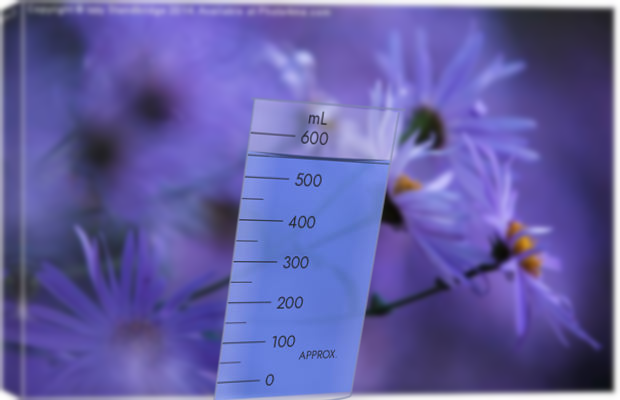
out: 550 mL
